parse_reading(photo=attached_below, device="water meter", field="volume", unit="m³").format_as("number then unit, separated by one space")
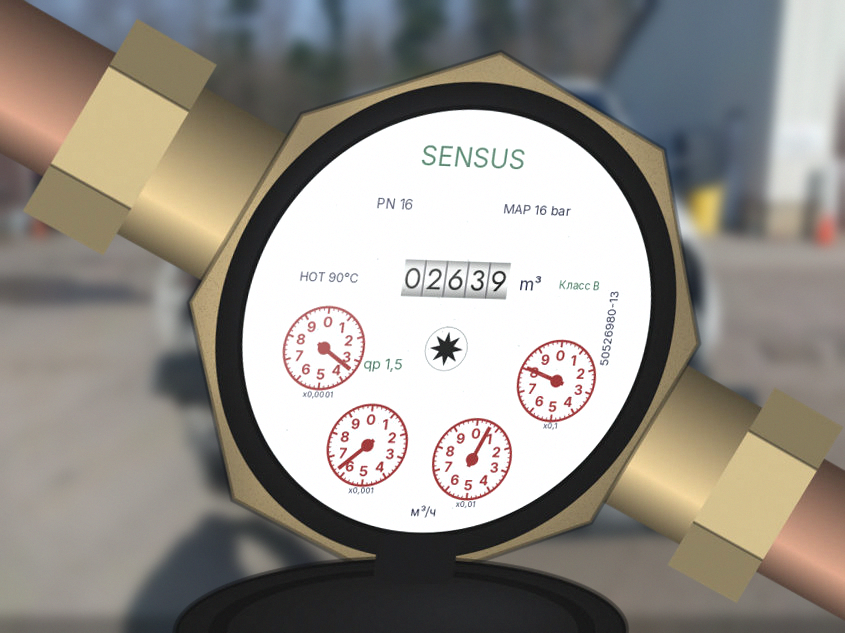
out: 2639.8063 m³
